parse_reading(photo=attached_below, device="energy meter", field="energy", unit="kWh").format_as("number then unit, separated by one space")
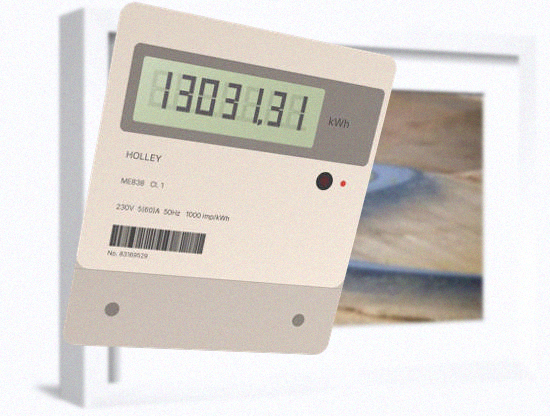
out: 13031.31 kWh
